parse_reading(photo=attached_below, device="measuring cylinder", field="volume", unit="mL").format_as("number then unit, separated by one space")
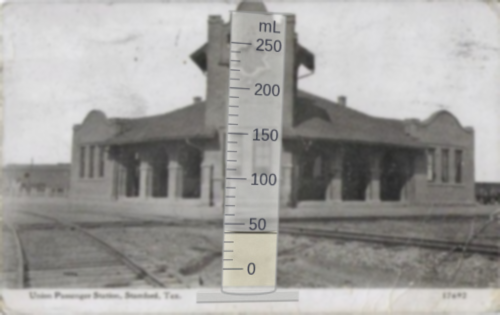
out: 40 mL
